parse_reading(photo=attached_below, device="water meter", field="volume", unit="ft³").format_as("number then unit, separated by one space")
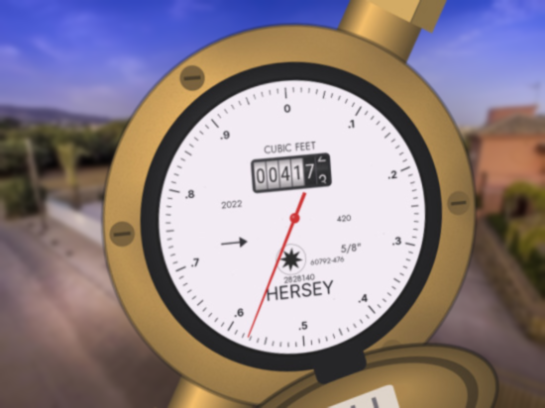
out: 4172.57 ft³
